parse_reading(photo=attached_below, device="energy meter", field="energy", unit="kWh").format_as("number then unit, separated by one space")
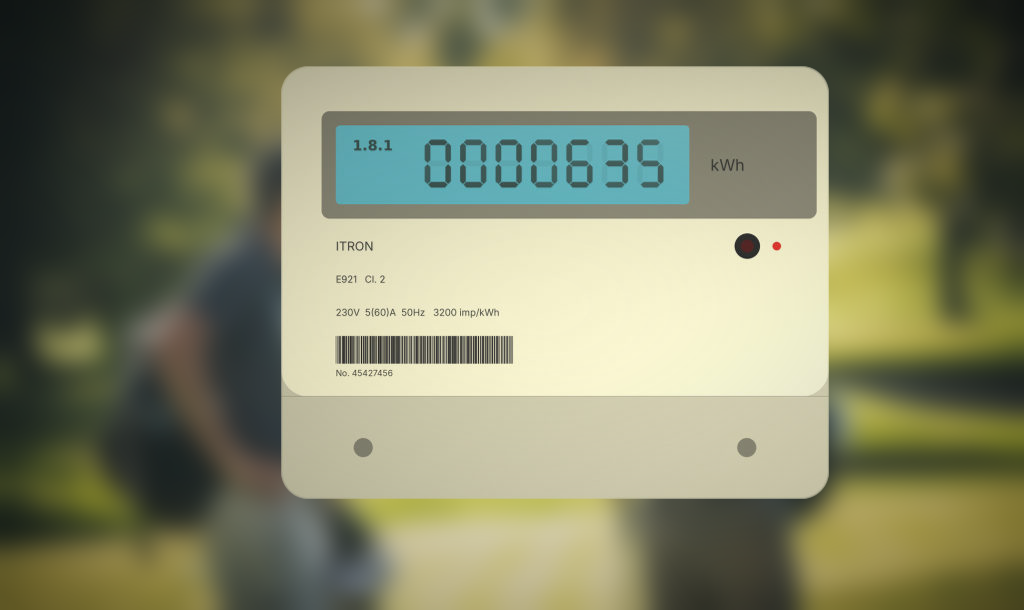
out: 635 kWh
